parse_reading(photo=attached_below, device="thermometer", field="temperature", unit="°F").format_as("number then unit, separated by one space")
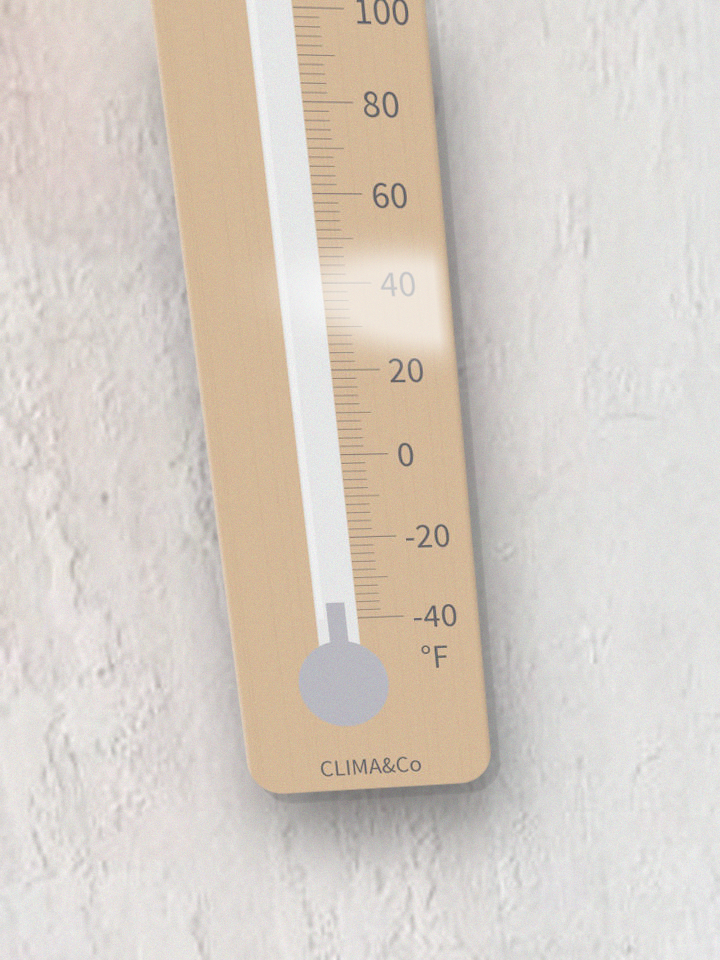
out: -36 °F
